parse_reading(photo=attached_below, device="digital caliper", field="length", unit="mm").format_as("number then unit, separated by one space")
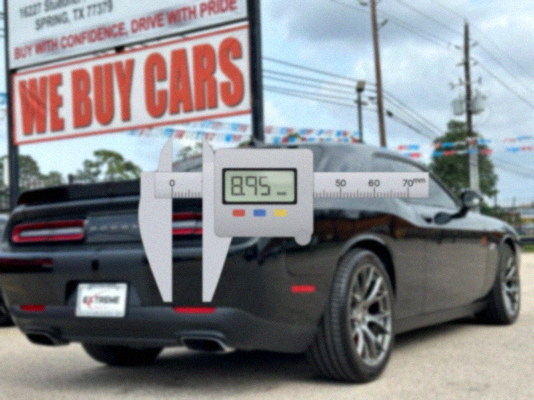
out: 8.95 mm
